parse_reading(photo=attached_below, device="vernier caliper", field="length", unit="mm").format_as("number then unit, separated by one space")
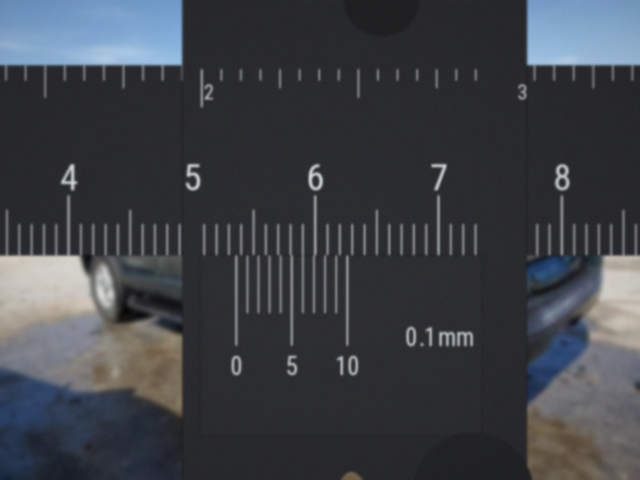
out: 53.6 mm
